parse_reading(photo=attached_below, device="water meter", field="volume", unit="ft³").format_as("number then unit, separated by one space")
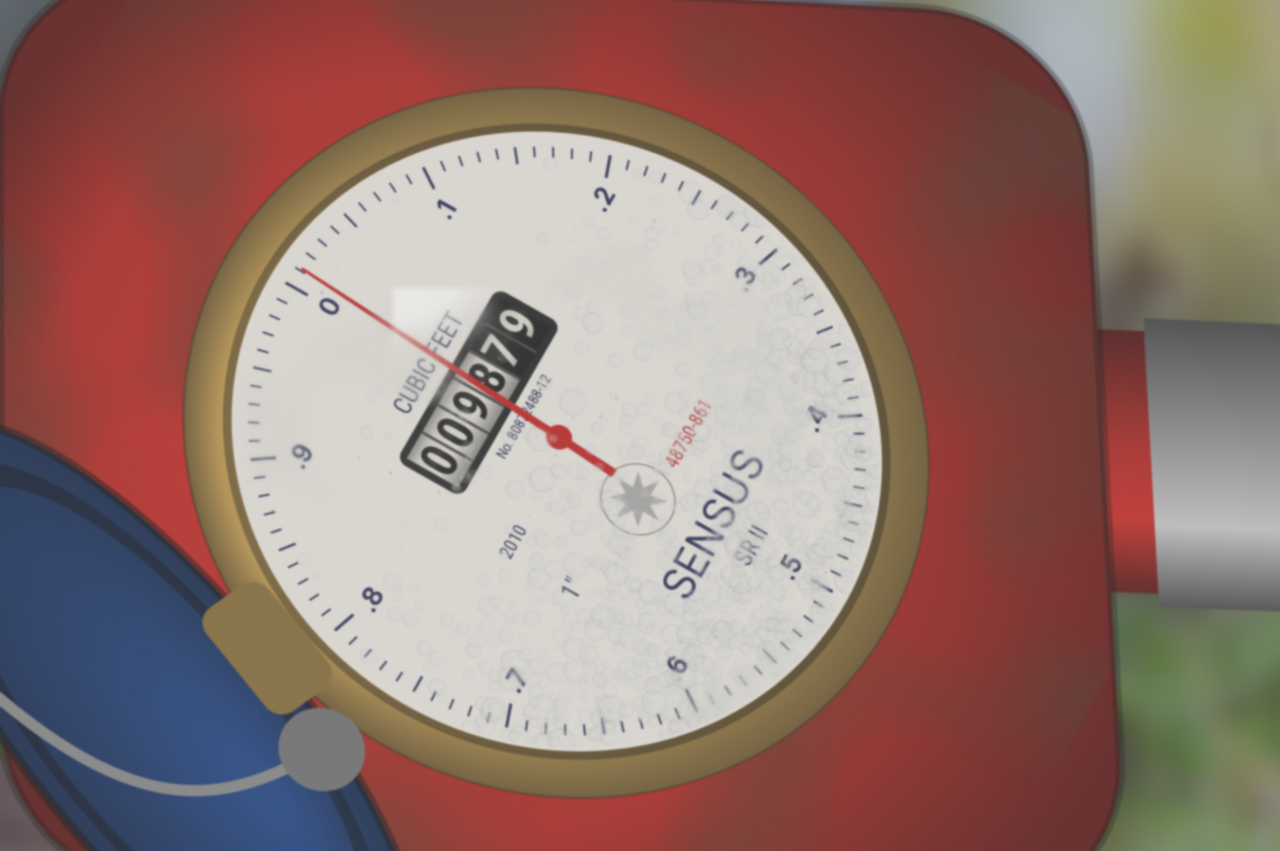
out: 9879.01 ft³
